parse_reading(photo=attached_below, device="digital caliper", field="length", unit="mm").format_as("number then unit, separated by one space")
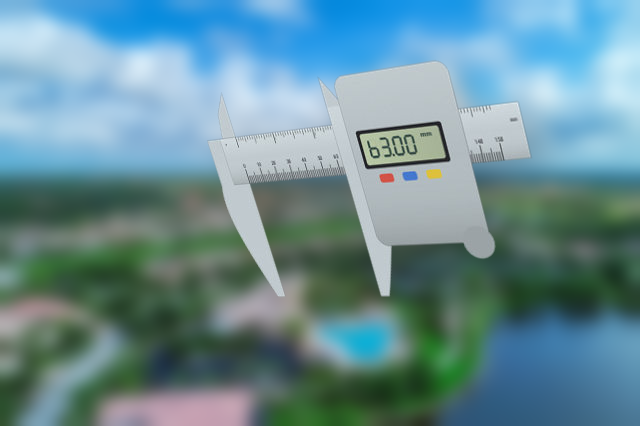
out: 63.00 mm
